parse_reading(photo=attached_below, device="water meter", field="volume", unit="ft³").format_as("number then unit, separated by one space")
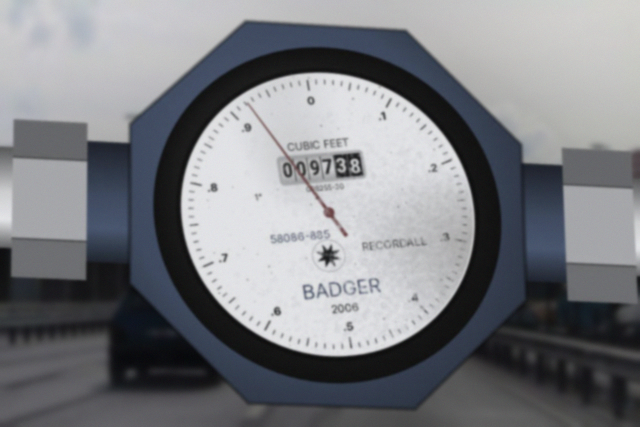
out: 9737.92 ft³
